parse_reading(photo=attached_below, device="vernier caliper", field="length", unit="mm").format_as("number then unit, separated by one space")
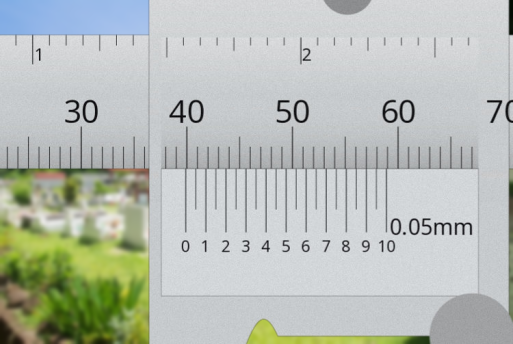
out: 39.9 mm
